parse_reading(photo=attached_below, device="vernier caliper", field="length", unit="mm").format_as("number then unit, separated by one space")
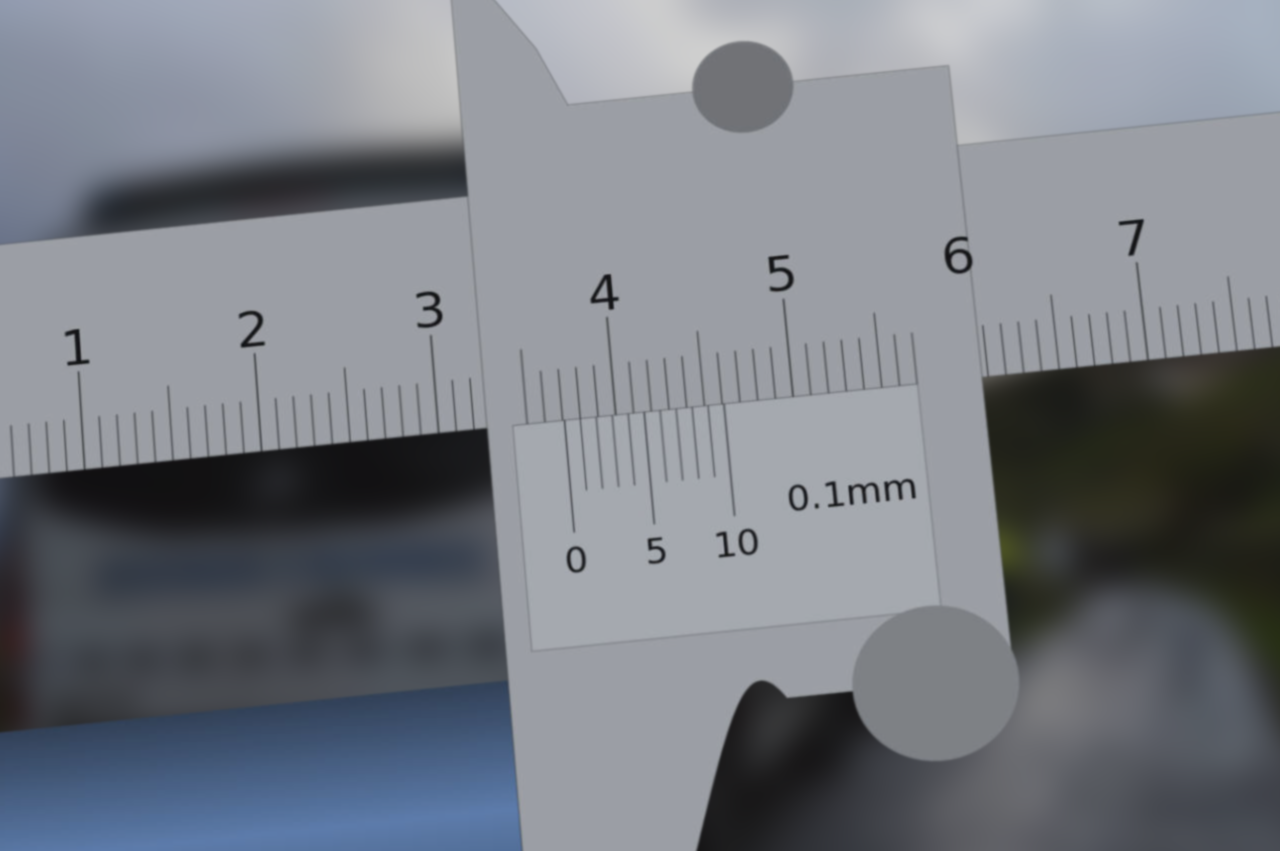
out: 37.1 mm
